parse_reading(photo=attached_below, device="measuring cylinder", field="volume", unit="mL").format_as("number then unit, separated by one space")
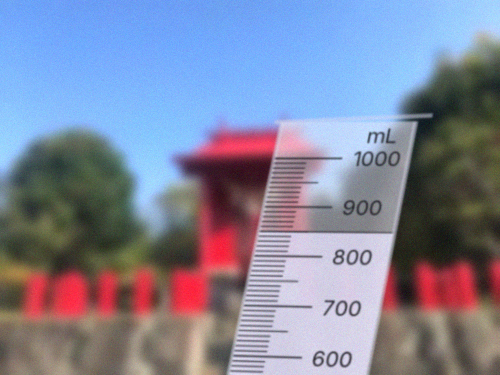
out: 850 mL
